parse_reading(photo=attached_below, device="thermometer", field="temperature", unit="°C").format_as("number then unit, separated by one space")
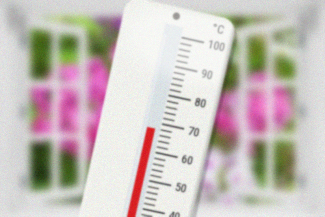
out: 68 °C
